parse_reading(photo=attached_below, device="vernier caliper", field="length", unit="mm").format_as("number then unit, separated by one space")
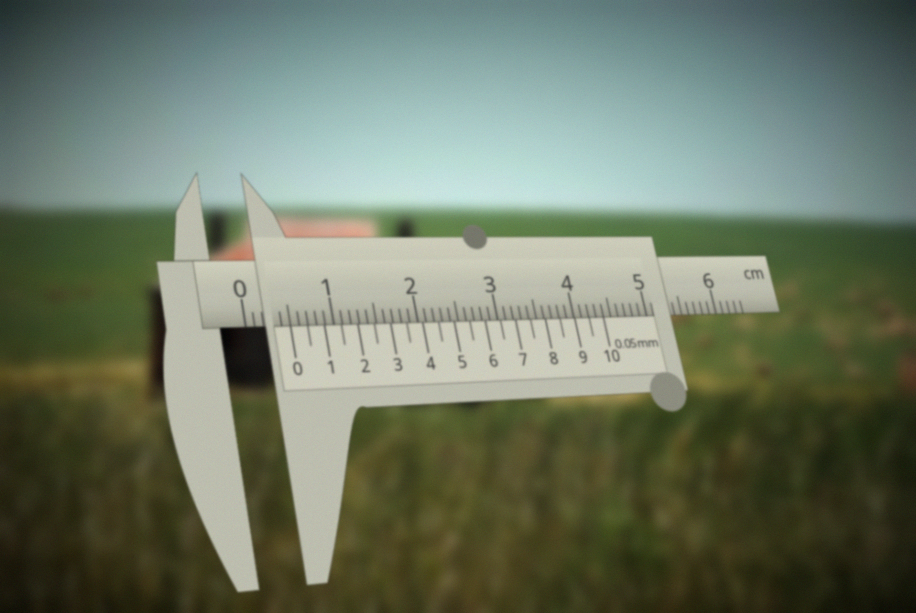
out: 5.0 mm
